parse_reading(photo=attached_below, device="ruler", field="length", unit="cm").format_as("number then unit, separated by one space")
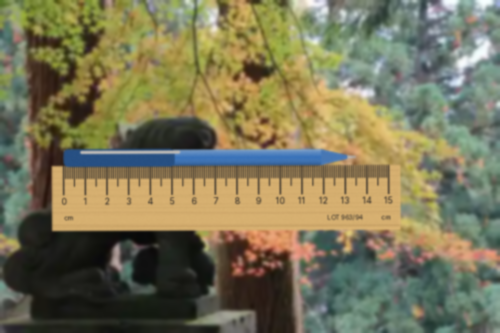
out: 13.5 cm
